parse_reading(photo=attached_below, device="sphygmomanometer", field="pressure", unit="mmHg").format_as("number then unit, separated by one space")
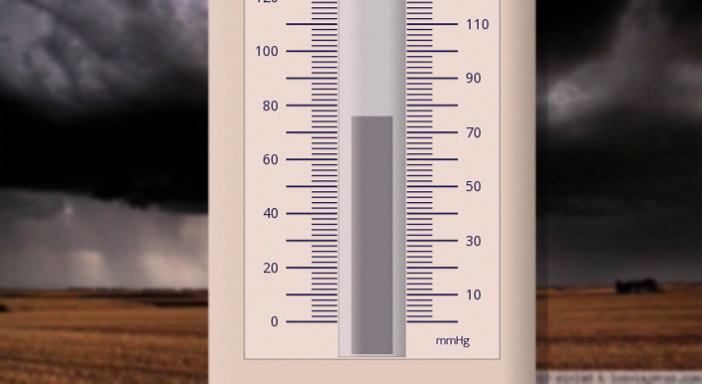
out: 76 mmHg
